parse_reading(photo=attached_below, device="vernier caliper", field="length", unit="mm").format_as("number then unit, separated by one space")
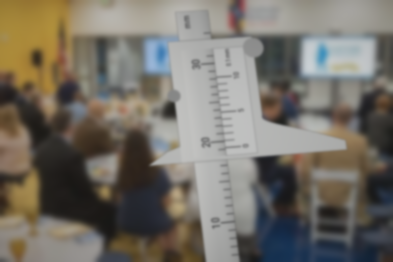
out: 19.2 mm
